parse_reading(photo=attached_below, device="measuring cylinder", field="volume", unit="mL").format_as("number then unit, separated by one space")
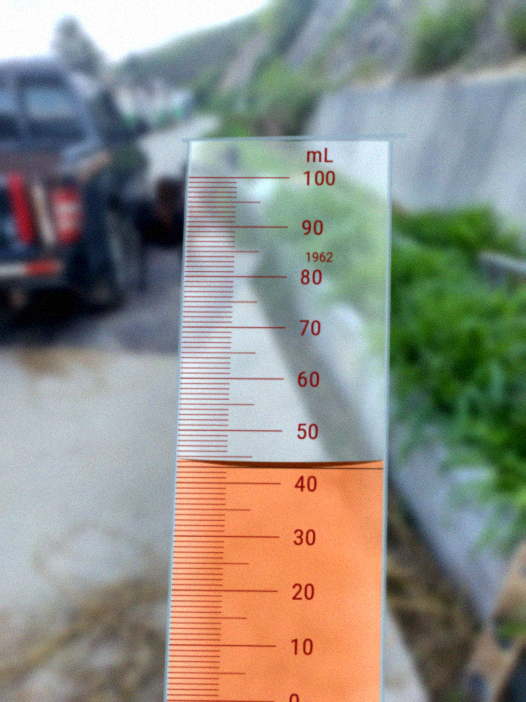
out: 43 mL
